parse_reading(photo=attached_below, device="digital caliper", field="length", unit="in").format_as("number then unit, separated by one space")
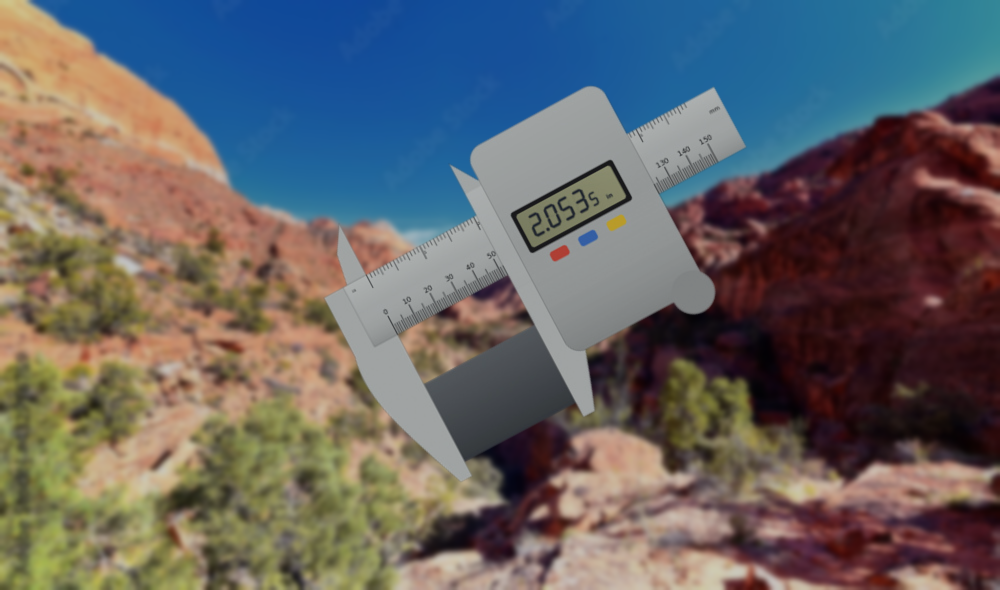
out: 2.0535 in
